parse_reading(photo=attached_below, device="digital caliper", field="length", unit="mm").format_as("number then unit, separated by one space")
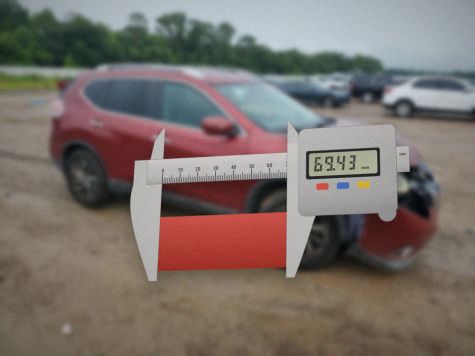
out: 69.43 mm
